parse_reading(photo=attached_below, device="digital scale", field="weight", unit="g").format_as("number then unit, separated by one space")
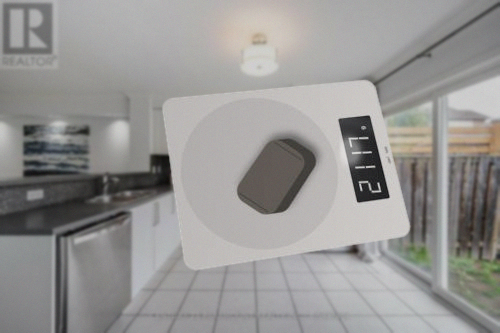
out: 2117 g
